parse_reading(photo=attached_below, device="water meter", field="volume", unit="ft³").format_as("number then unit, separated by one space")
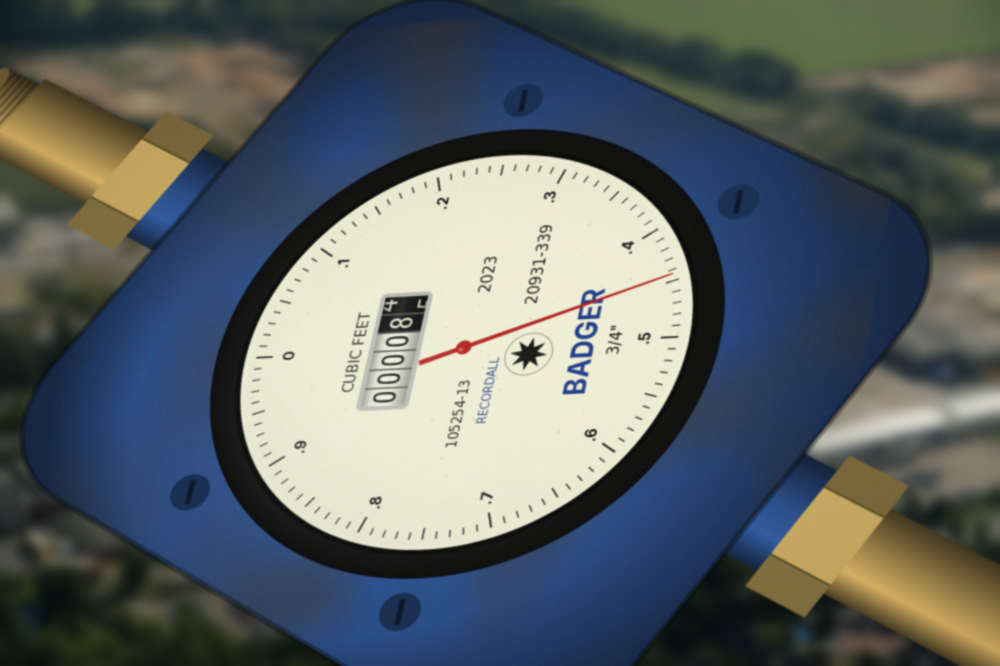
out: 84.44 ft³
